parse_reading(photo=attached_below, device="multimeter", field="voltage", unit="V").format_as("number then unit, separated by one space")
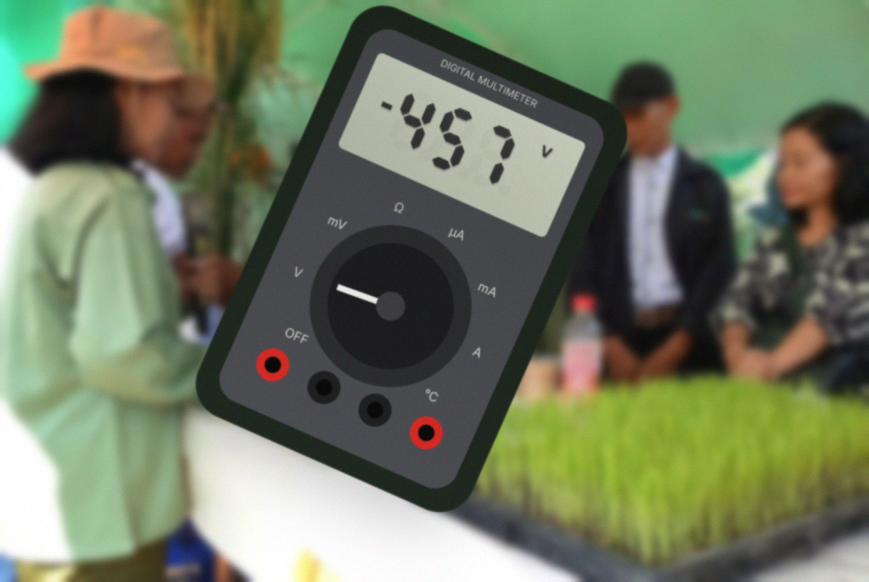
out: -457 V
